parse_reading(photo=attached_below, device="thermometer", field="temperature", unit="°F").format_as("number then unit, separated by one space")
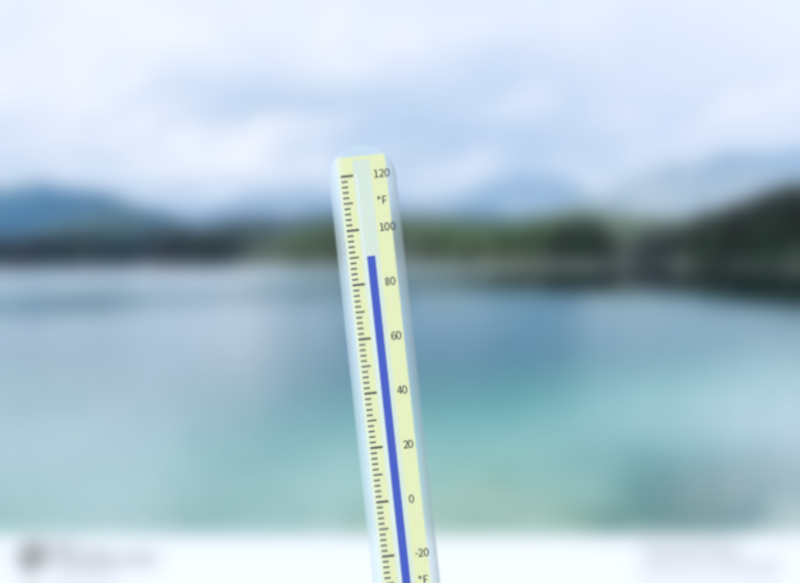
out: 90 °F
